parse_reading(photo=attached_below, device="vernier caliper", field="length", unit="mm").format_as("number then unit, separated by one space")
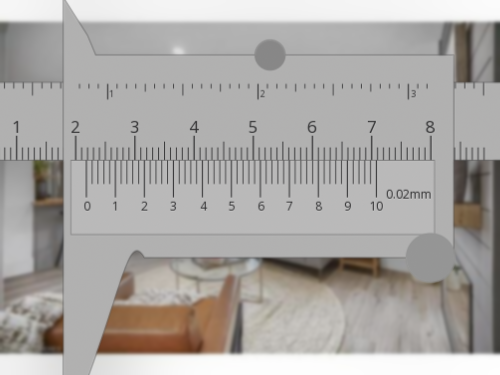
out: 21.8 mm
